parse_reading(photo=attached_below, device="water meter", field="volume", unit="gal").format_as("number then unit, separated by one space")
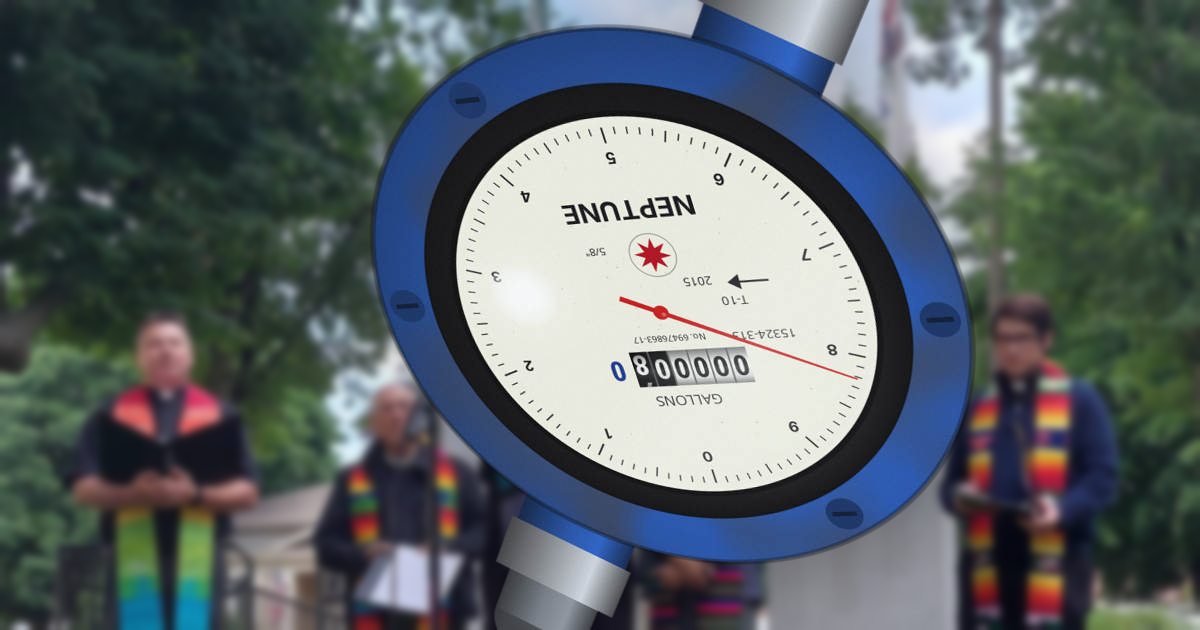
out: 78.2 gal
